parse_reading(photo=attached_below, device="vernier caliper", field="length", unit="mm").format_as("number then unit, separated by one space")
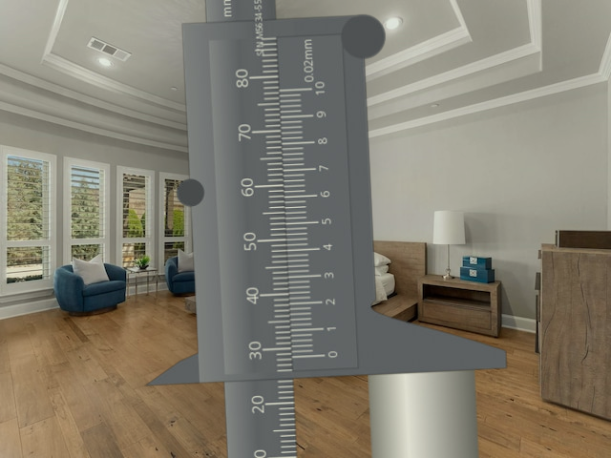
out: 28.4 mm
